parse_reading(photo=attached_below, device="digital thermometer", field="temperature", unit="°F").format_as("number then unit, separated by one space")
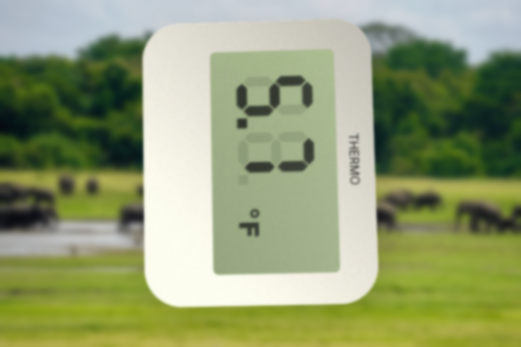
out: 5.7 °F
